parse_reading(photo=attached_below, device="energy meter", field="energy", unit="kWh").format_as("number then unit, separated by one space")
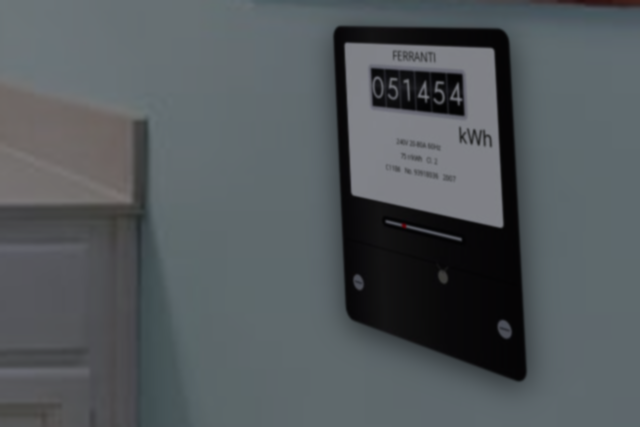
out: 51454 kWh
